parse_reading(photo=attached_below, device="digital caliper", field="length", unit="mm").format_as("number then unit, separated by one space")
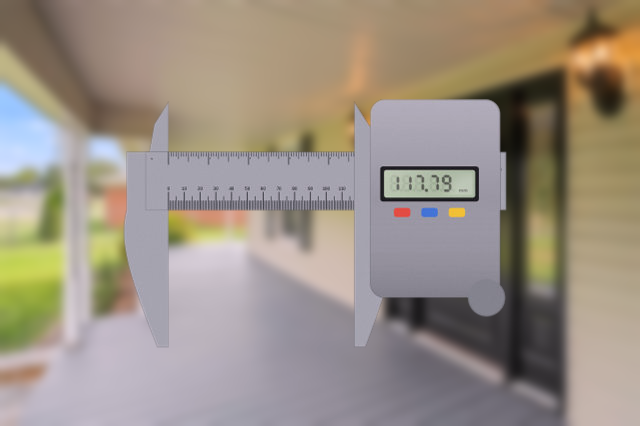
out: 117.79 mm
